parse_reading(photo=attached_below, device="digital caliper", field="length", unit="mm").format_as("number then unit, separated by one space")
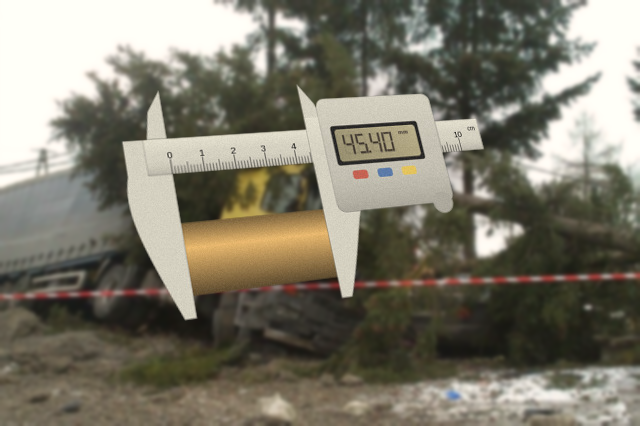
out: 45.40 mm
